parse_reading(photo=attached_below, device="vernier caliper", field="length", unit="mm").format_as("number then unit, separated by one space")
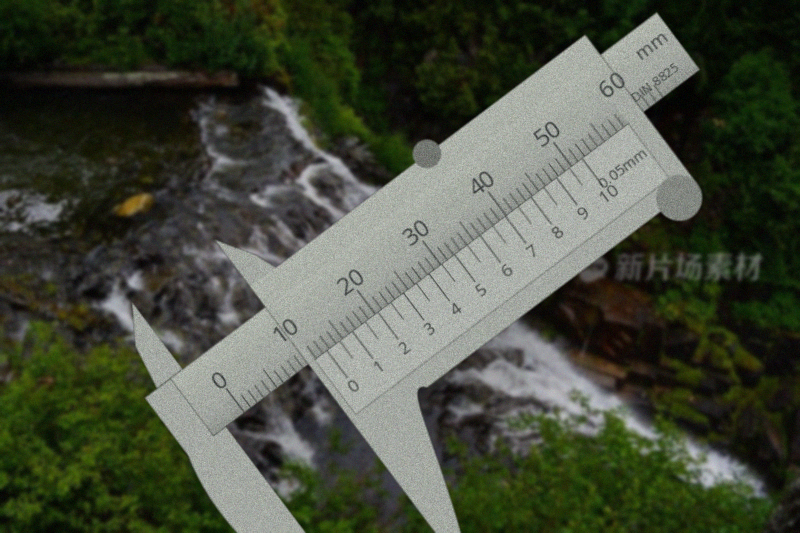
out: 12.6 mm
